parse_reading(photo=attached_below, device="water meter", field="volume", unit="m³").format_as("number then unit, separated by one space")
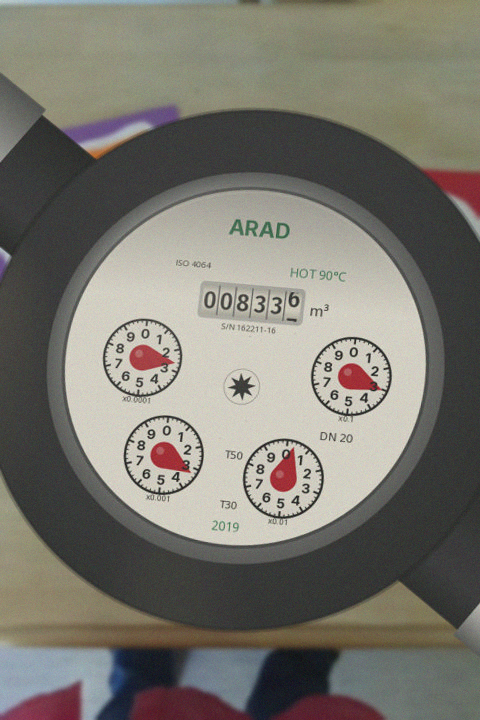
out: 8336.3032 m³
